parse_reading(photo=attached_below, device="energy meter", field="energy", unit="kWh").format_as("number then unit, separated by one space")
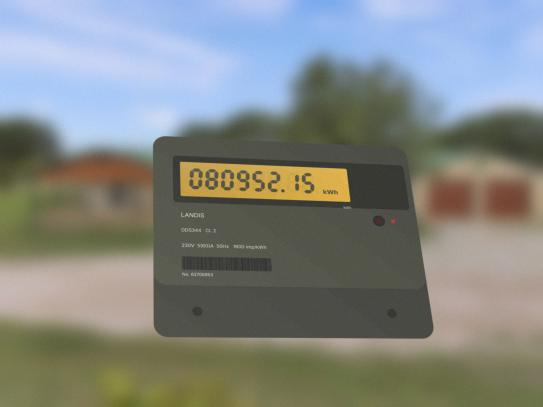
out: 80952.15 kWh
